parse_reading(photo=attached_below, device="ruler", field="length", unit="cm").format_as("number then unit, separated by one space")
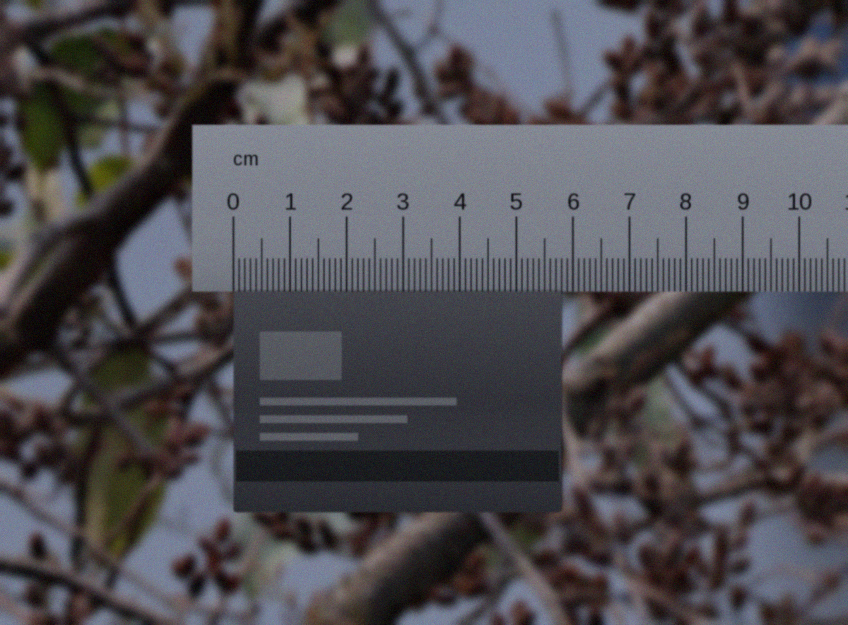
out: 5.8 cm
